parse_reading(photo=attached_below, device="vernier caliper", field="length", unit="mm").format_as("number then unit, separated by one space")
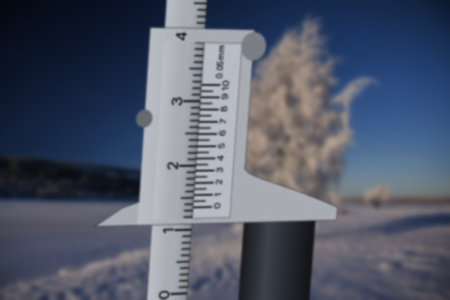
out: 13.5 mm
